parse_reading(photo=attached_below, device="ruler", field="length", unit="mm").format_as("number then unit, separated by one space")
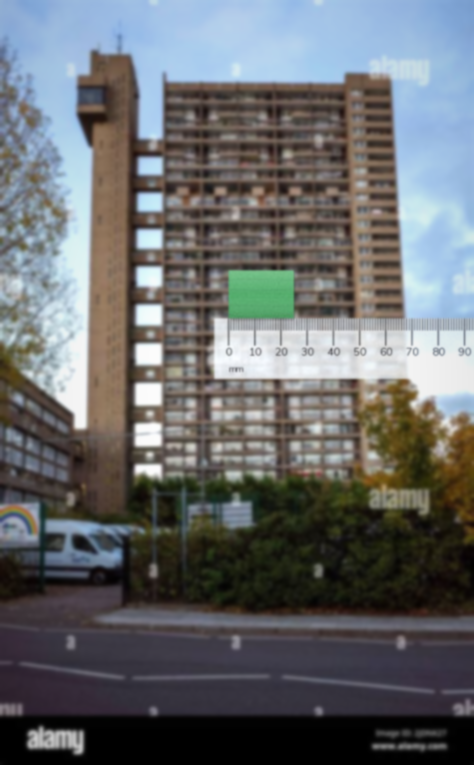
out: 25 mm
